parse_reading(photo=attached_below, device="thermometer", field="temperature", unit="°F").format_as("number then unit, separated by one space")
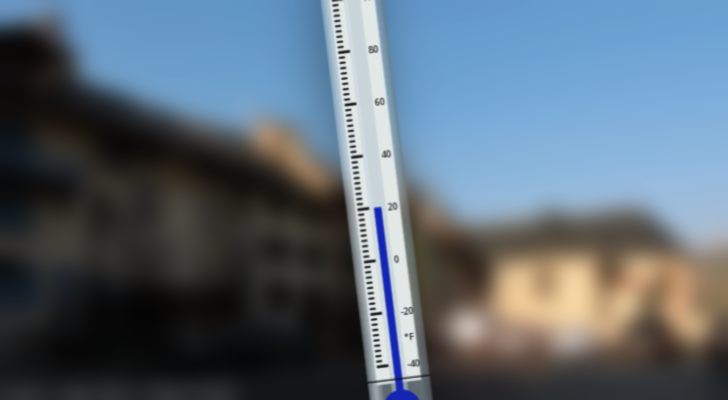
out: 20 °F
